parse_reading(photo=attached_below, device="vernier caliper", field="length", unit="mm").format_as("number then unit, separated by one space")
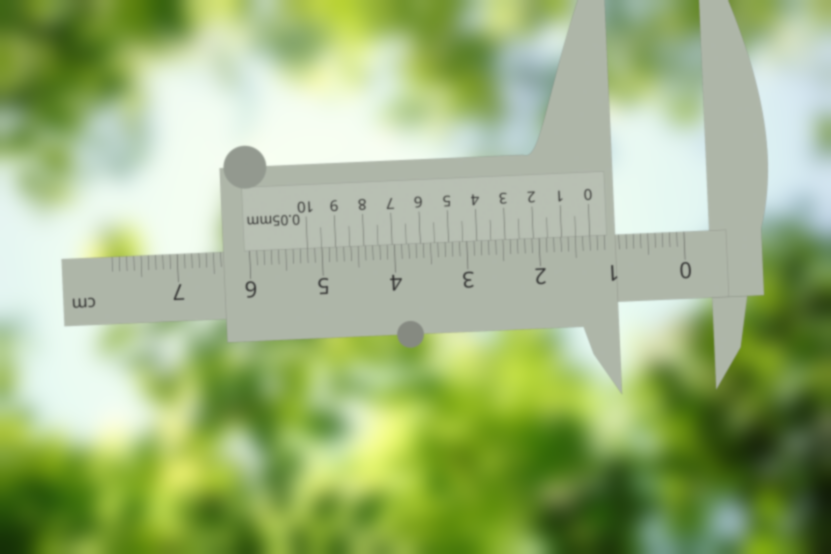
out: 13.0 mm
